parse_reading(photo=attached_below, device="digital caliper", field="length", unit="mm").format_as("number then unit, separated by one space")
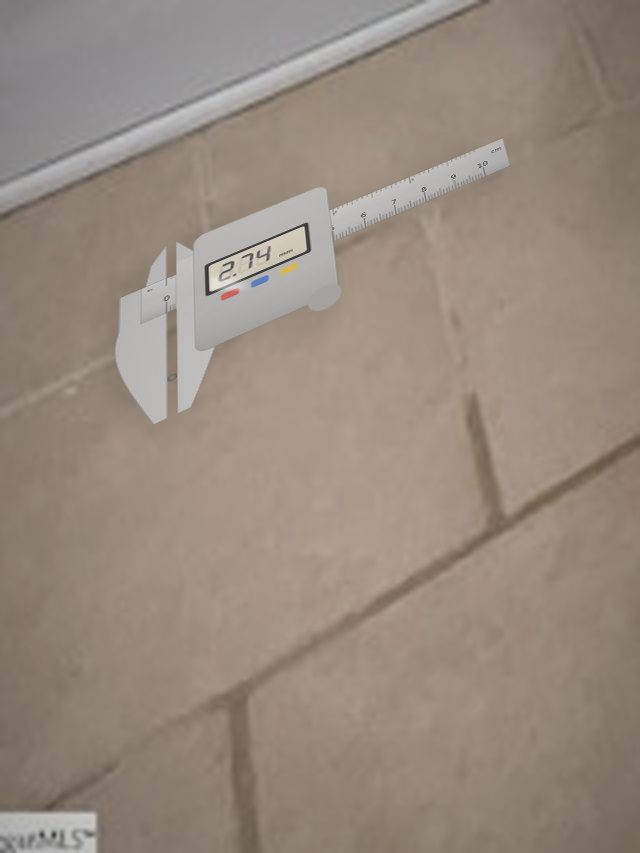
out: 2.74 mm
